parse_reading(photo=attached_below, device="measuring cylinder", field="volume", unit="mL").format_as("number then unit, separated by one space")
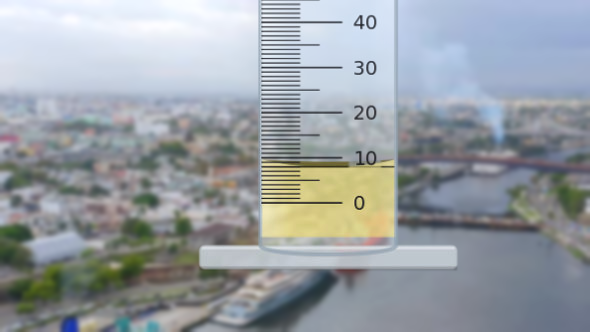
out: 8 mL
